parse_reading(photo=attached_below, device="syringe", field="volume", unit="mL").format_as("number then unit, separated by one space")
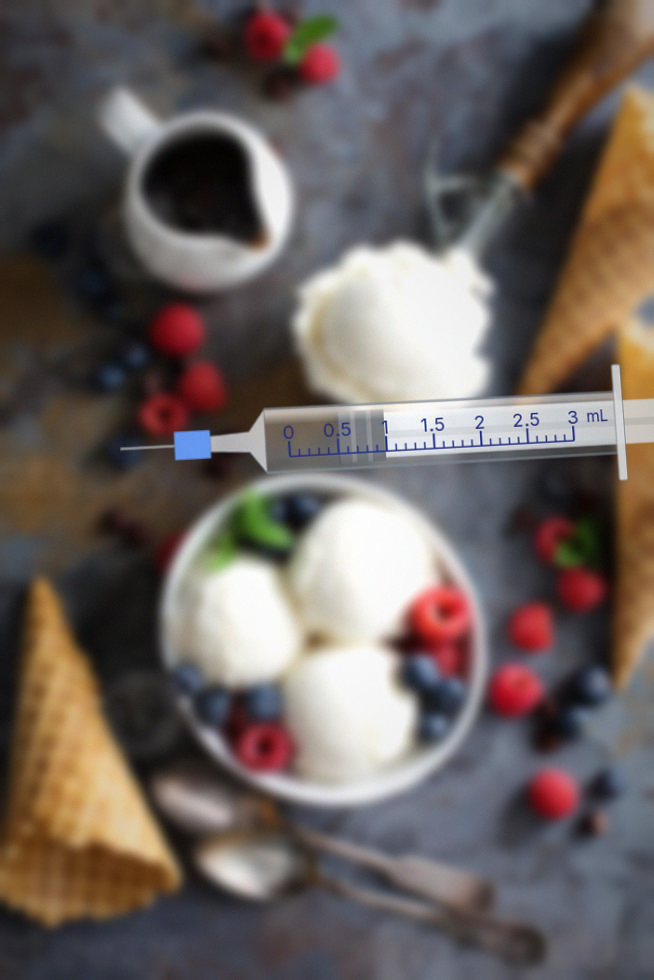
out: 0.5 mL
